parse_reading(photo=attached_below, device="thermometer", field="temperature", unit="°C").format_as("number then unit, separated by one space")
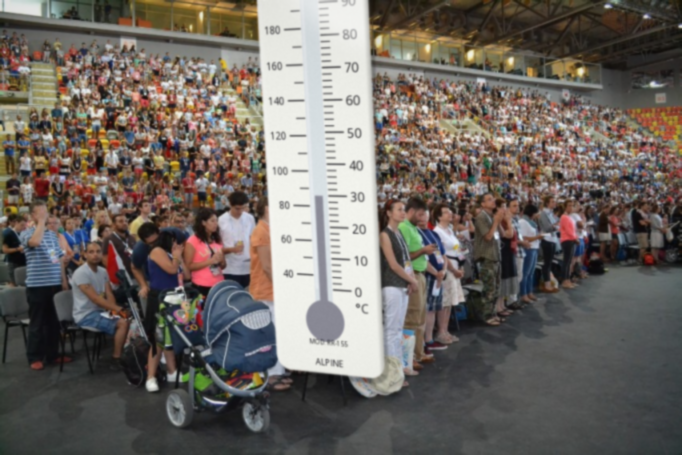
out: 30 °C
